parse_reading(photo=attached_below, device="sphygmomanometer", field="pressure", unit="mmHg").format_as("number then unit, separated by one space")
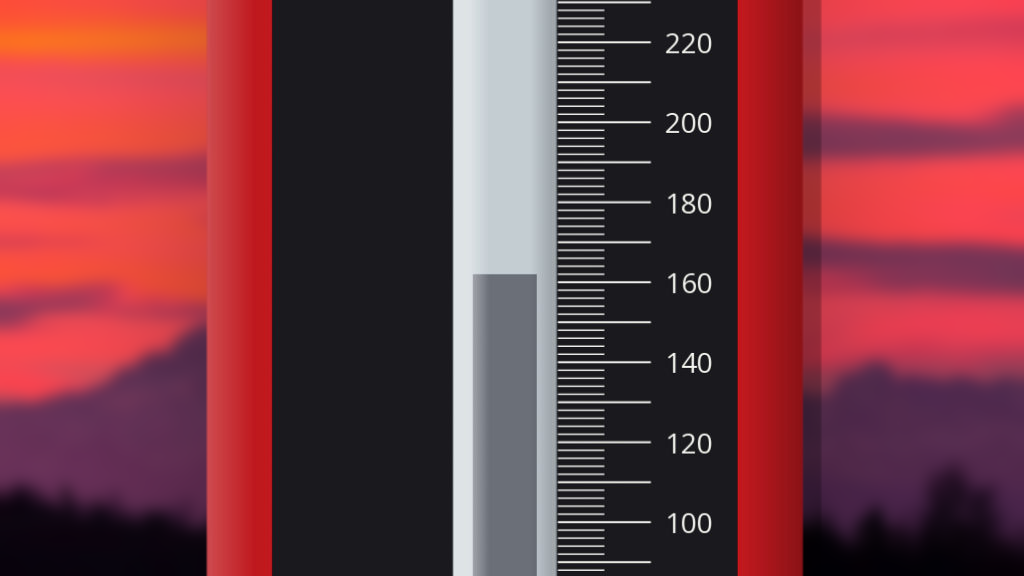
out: 162 mmHg
